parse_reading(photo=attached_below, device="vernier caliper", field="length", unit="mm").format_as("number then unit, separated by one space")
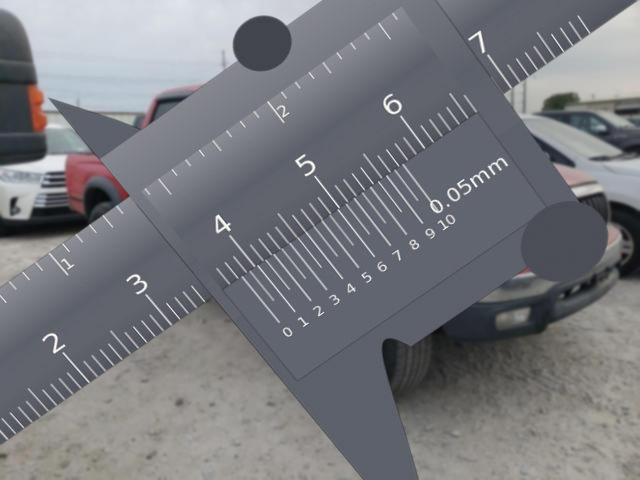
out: 38.4 mm
